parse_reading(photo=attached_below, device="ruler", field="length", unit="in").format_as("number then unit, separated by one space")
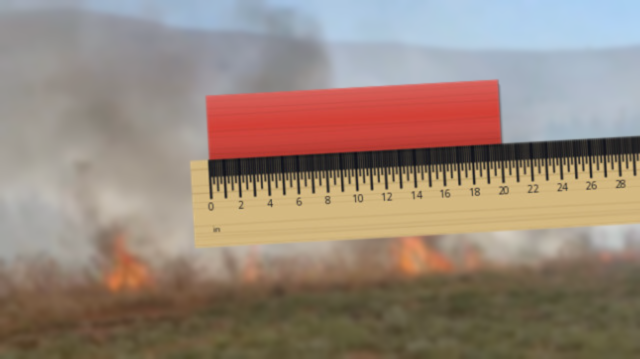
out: 20 in
